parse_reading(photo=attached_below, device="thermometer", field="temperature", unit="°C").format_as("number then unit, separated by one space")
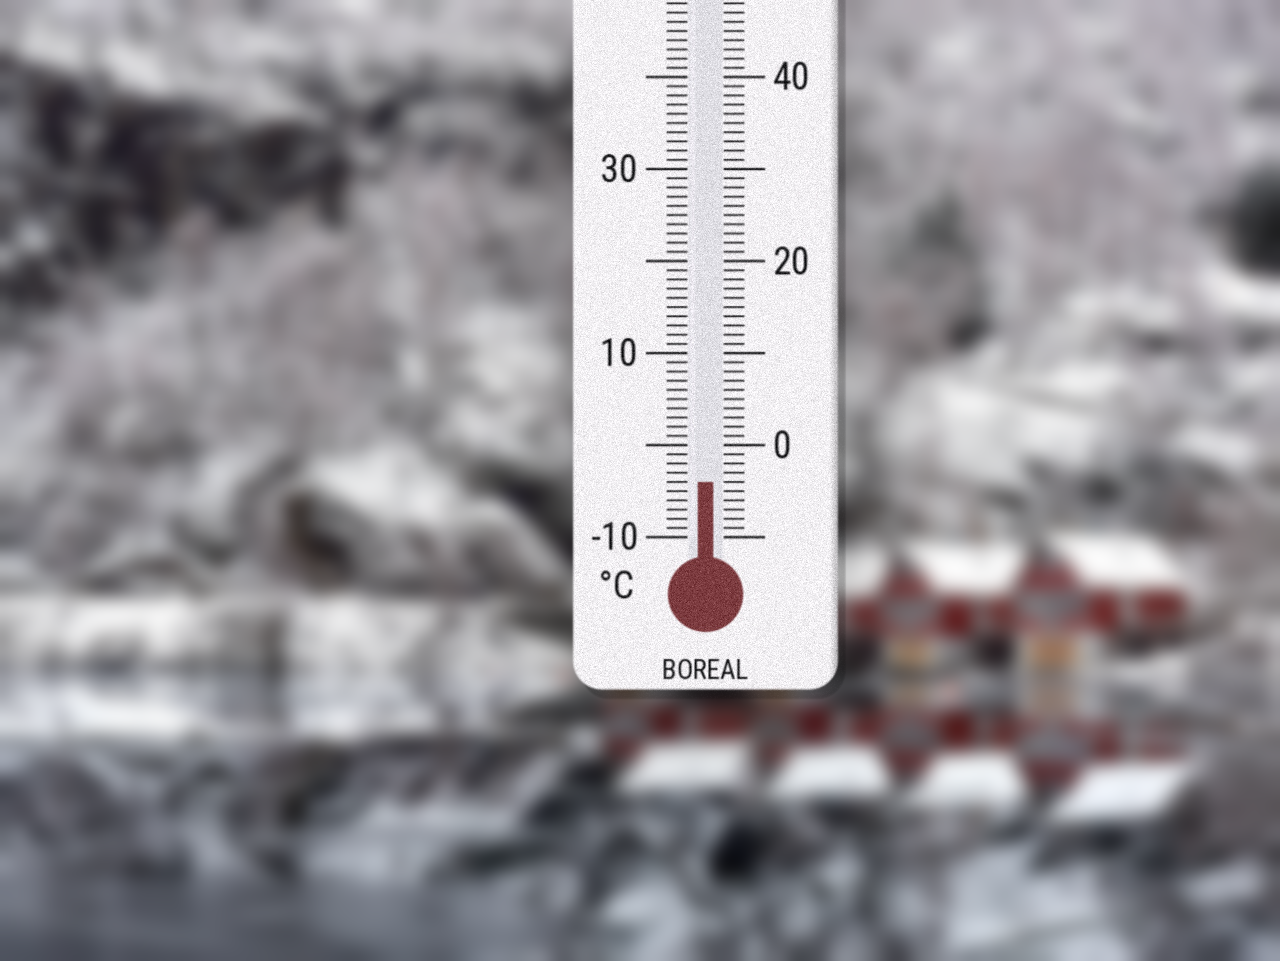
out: -4 °C
